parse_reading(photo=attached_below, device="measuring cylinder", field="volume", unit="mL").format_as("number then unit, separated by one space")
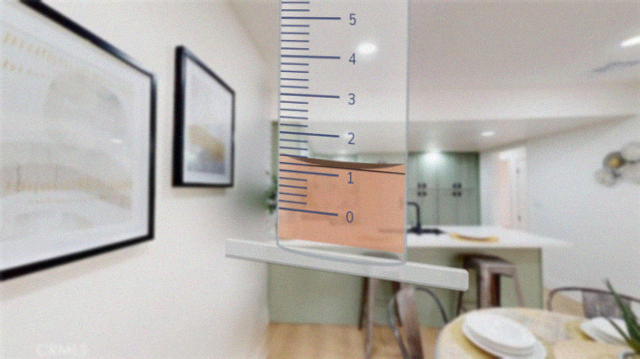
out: 1.2 mL
